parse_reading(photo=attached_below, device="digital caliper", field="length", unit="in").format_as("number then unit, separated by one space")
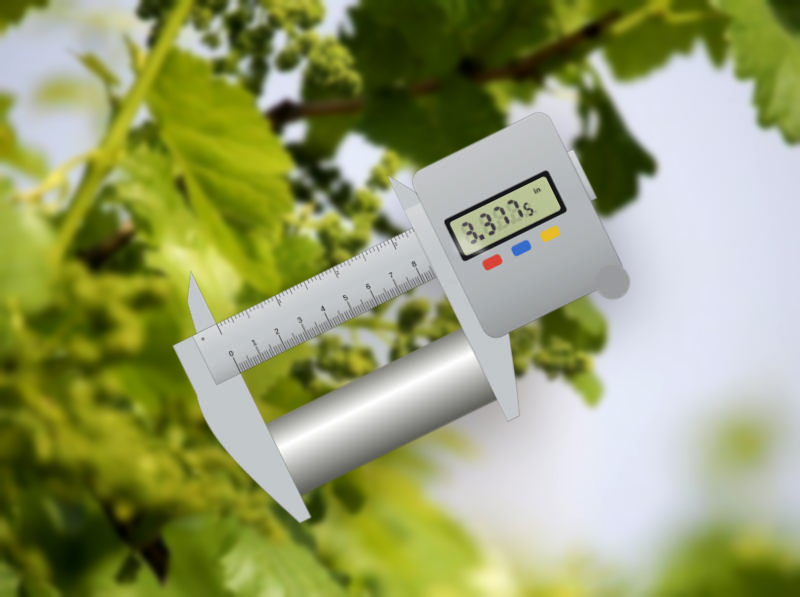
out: 3.3775 in
